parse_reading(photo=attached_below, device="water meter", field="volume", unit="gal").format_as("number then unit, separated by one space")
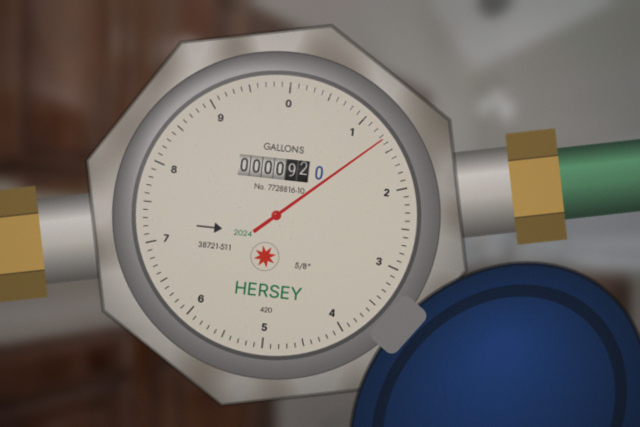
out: 921.3 gal
